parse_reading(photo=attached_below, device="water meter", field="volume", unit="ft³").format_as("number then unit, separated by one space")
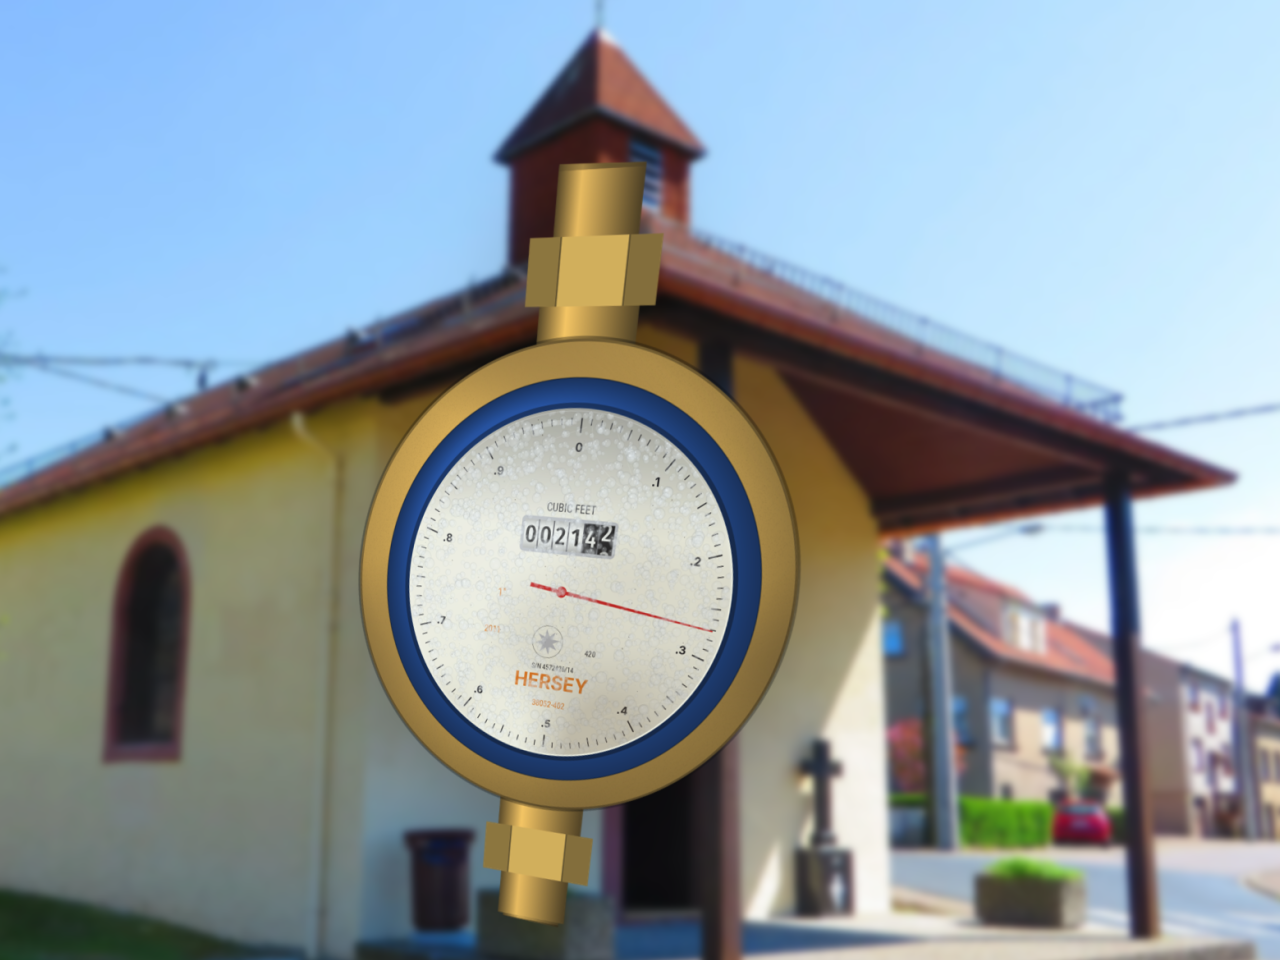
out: 2142.27 ft³
